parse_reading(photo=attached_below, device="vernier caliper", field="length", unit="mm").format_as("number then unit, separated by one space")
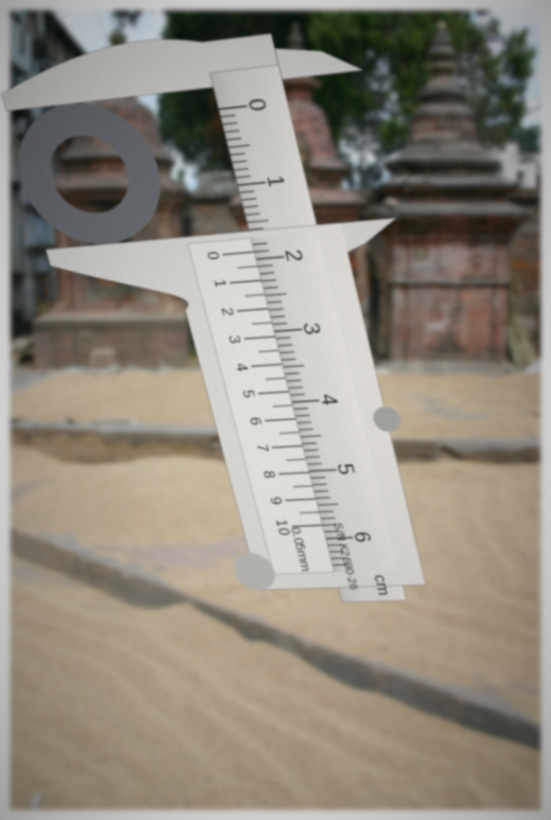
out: 19.0 mm
